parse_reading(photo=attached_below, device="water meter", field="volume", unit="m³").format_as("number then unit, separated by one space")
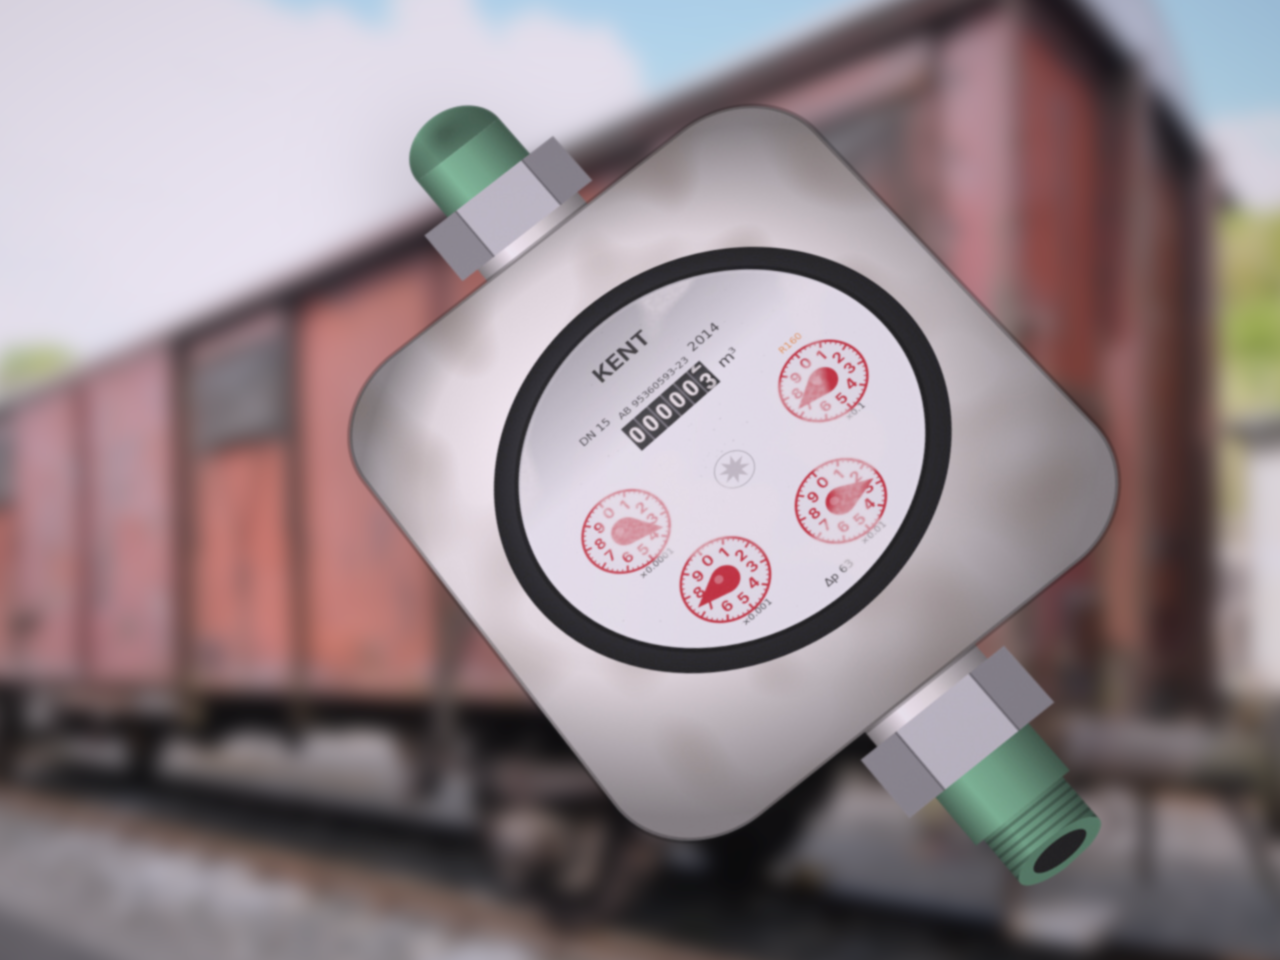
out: 2.7273 m³
